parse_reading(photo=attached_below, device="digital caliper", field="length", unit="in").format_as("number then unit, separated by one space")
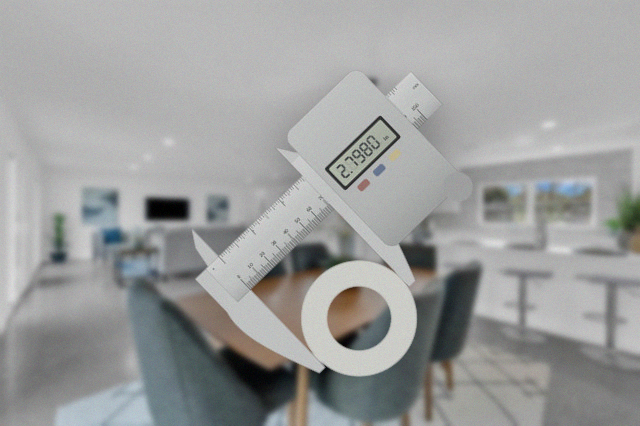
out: 2.7980 in
